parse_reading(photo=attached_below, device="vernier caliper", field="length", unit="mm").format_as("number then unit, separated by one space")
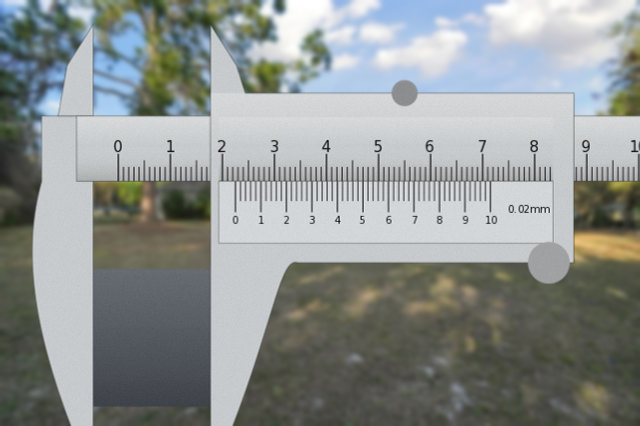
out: 22.5 mm
